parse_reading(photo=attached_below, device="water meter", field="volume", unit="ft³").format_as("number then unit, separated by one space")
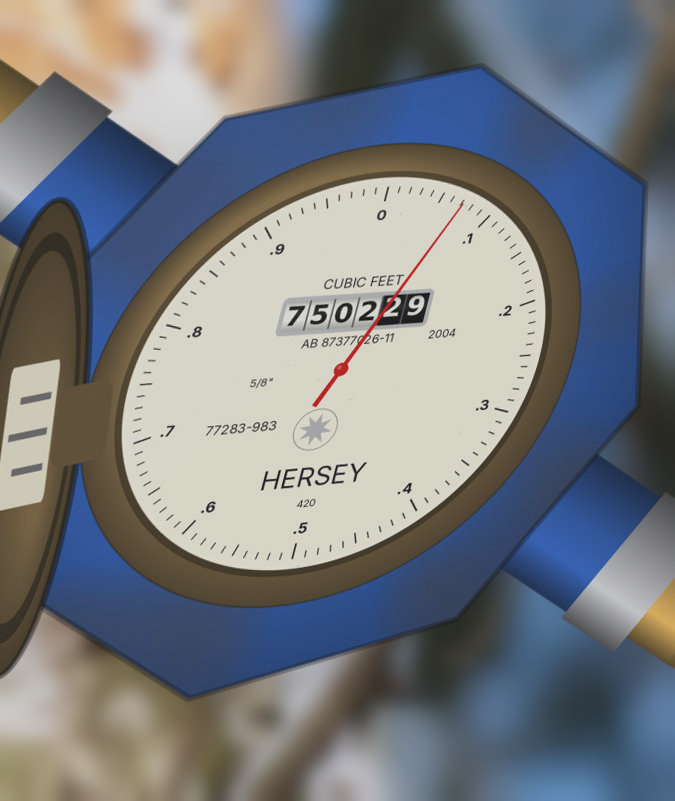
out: 750229.07 ft³
